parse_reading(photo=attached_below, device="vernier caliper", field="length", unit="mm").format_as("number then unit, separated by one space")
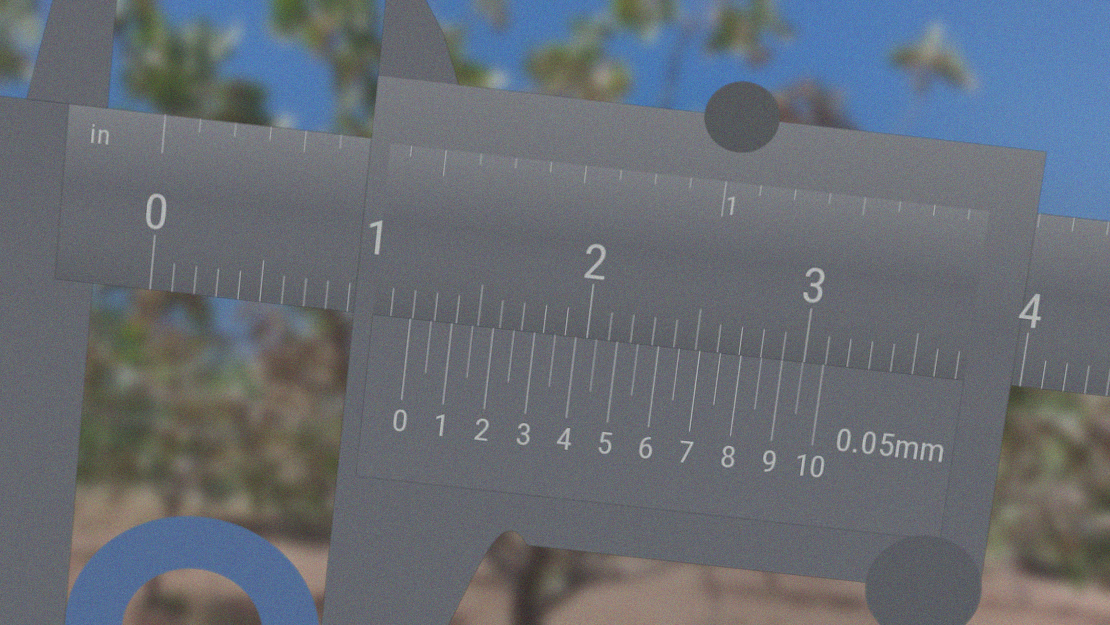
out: 11.9 mm
